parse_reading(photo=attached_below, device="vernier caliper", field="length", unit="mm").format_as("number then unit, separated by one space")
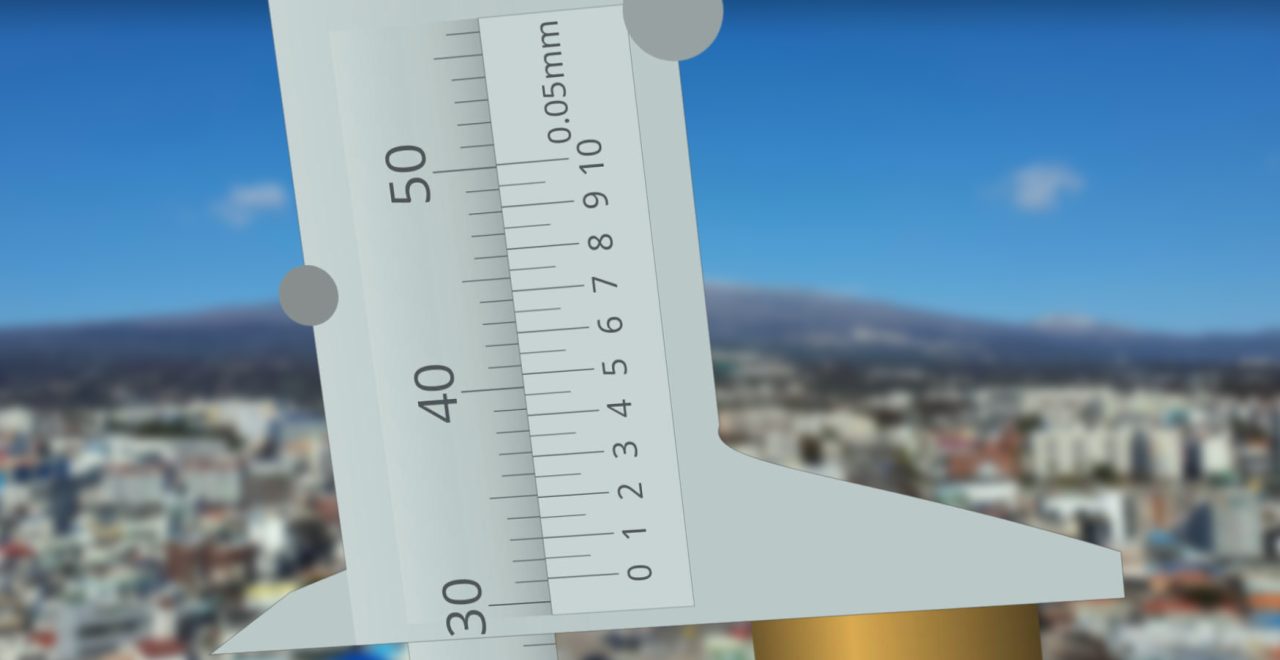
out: 31.1 mm
